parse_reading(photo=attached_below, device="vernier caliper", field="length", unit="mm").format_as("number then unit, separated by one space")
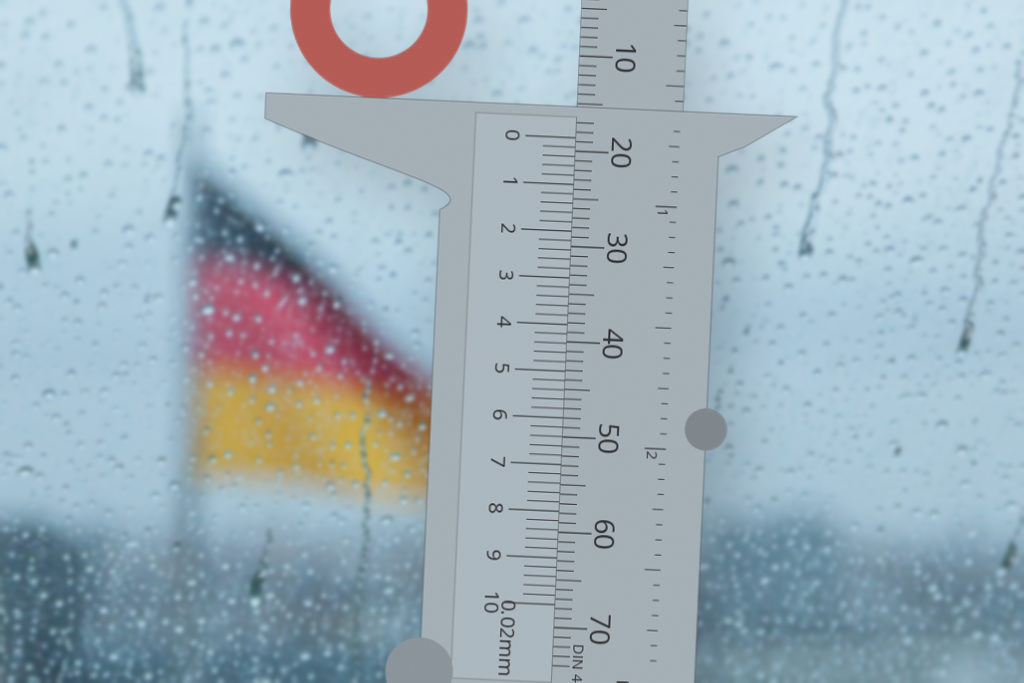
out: 18.6 mm
